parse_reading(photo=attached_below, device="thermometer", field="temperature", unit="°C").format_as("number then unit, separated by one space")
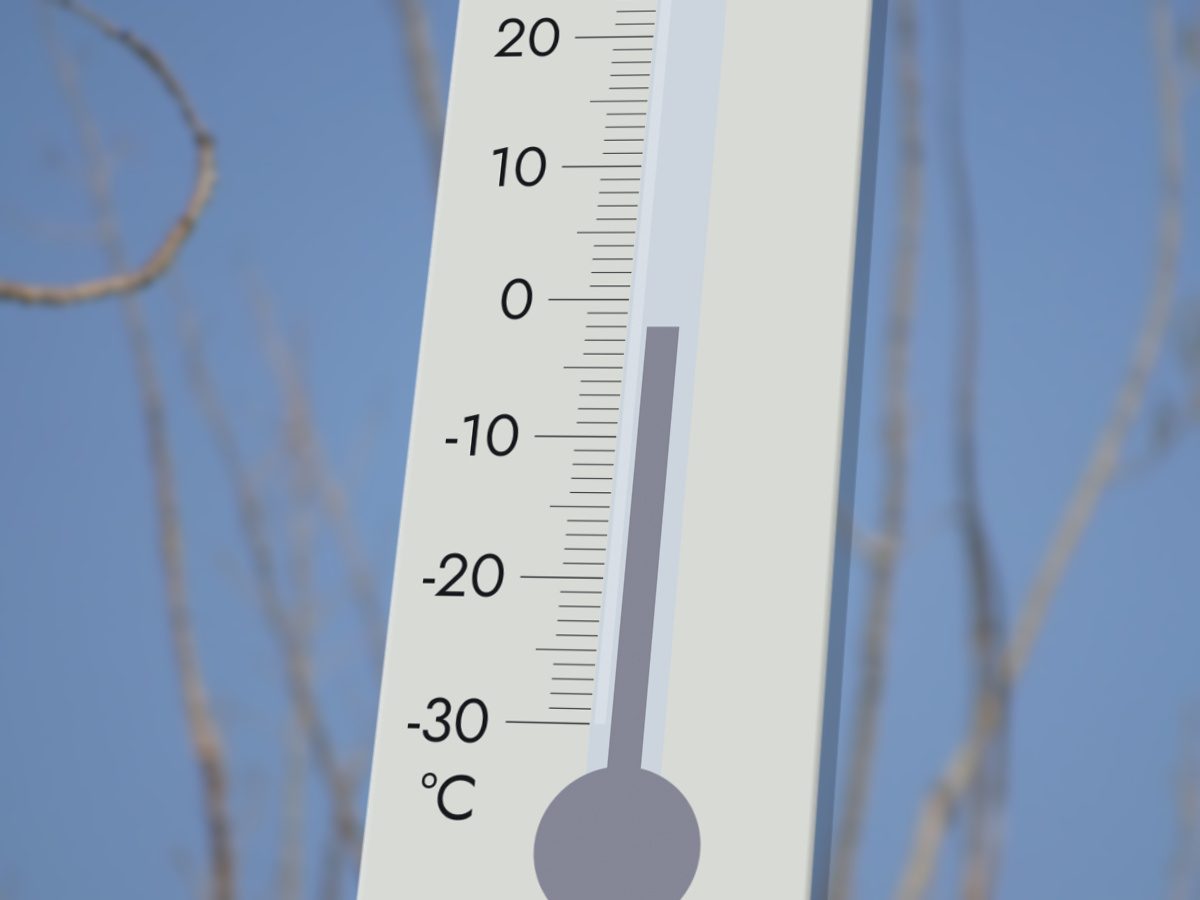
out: -2 °C
